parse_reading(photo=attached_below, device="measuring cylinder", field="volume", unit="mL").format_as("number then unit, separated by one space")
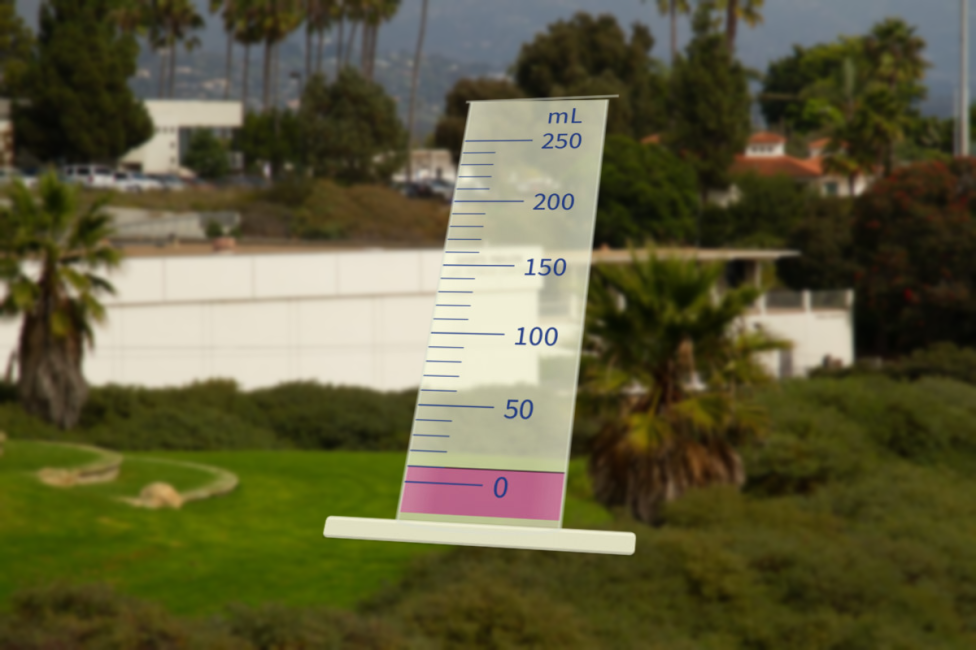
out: 10 mL
